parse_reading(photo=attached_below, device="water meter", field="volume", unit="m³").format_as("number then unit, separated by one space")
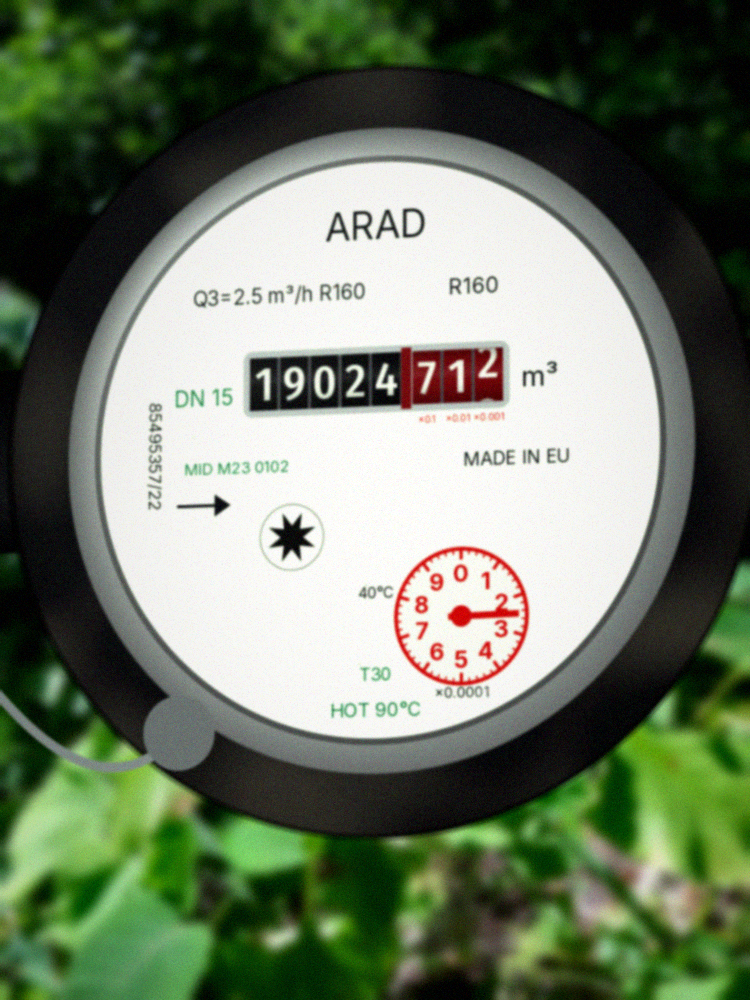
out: 19024.7122 m³
